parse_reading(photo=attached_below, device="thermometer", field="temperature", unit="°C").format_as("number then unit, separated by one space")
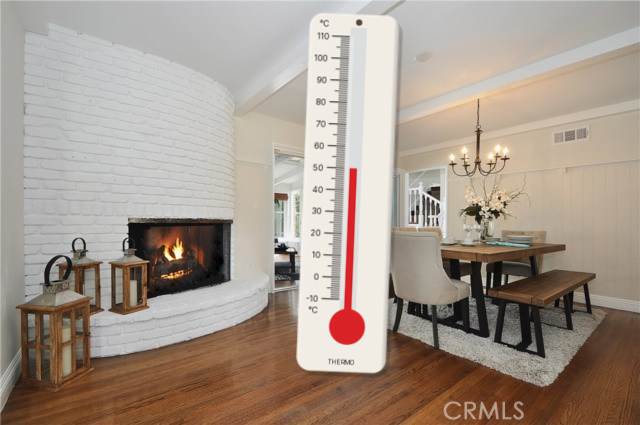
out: 50 °C
